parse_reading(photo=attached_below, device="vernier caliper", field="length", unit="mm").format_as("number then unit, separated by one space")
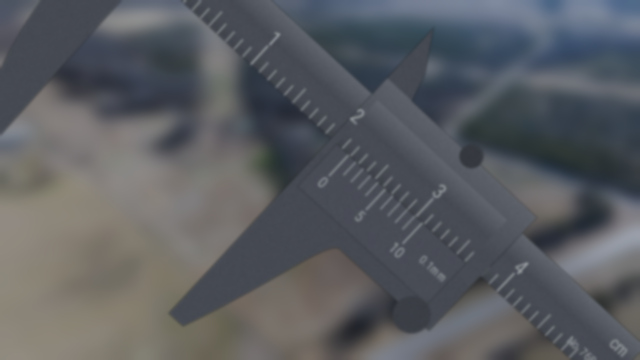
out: 21.8 mm
